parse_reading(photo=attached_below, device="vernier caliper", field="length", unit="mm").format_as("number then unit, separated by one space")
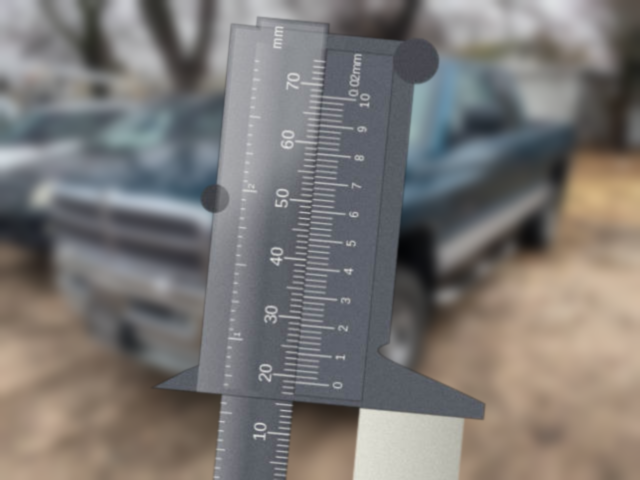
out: 19.0 mm
